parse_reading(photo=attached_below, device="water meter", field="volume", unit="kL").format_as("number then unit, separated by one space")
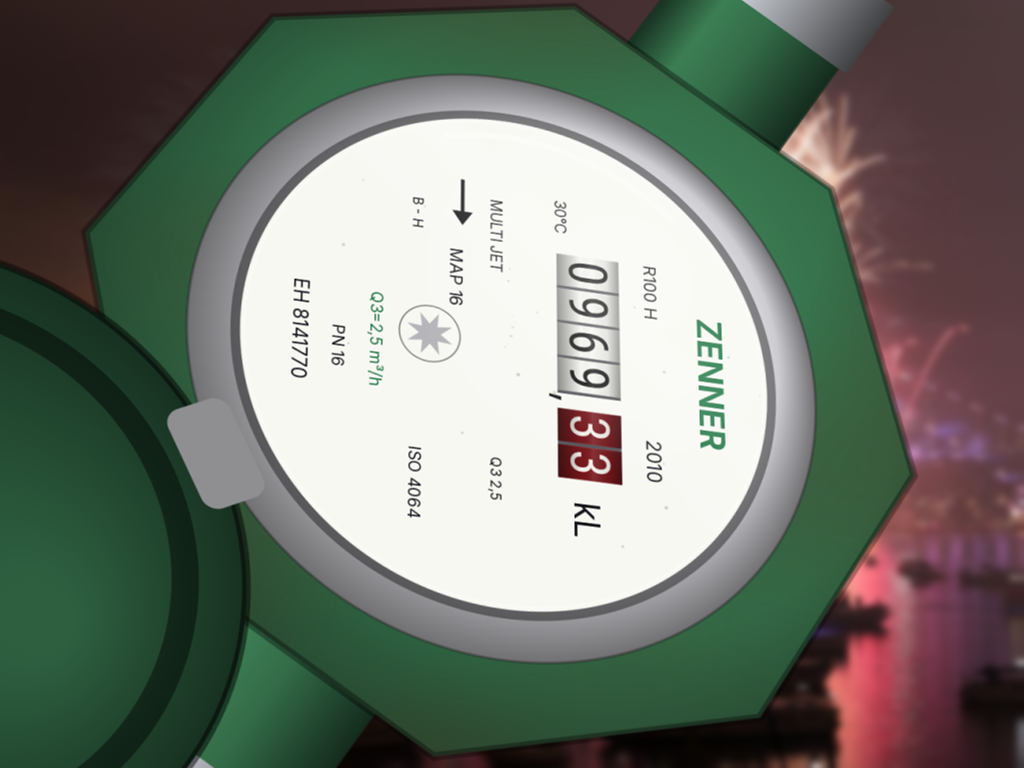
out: 969.33 kL
